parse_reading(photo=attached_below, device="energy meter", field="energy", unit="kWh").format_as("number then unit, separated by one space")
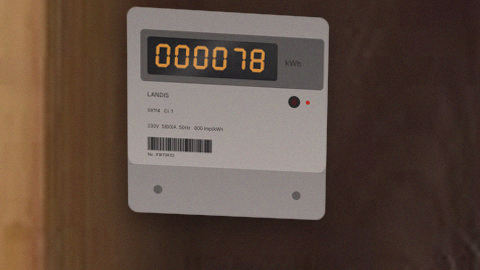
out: 78 kWh
